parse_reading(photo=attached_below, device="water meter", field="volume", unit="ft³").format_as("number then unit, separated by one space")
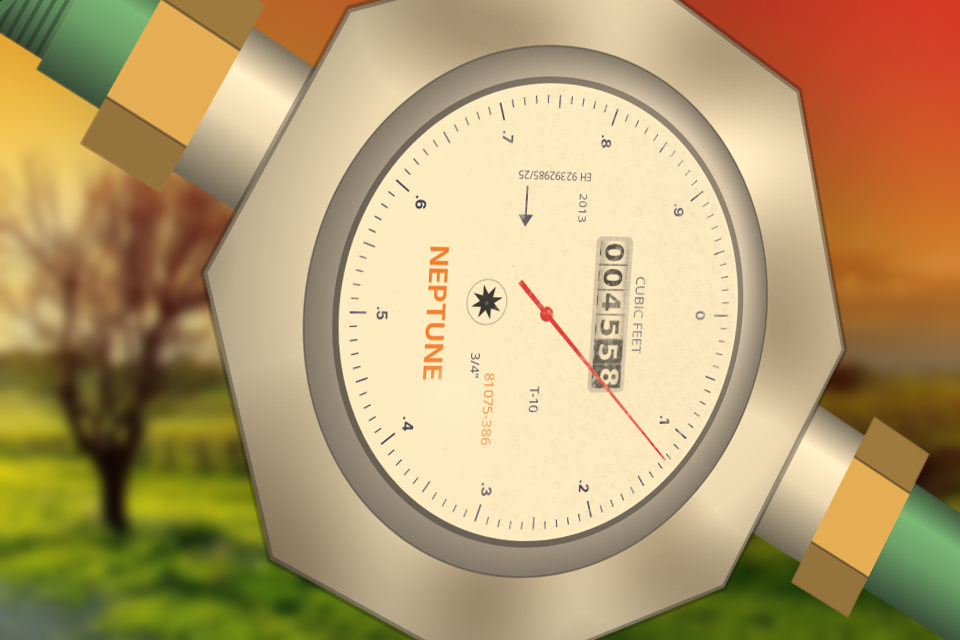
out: 4558.12 ft³
